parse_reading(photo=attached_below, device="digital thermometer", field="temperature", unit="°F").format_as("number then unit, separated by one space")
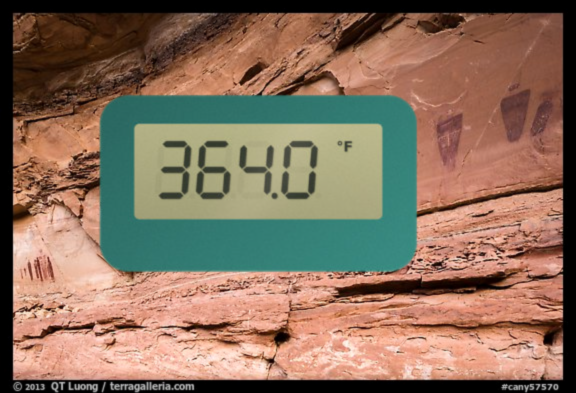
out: 364.0 °F
